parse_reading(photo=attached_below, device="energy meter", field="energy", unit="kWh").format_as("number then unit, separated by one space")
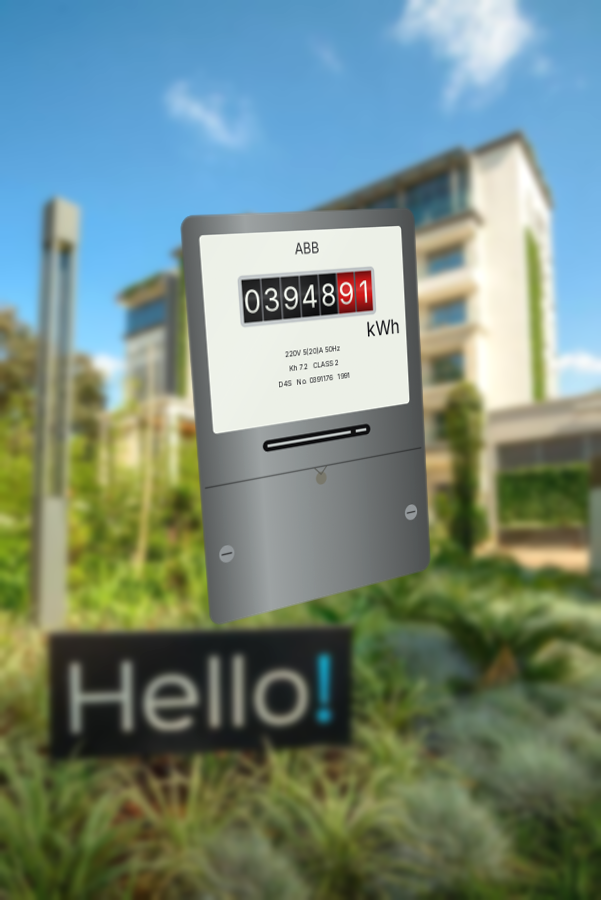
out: 3948.91 kWh
